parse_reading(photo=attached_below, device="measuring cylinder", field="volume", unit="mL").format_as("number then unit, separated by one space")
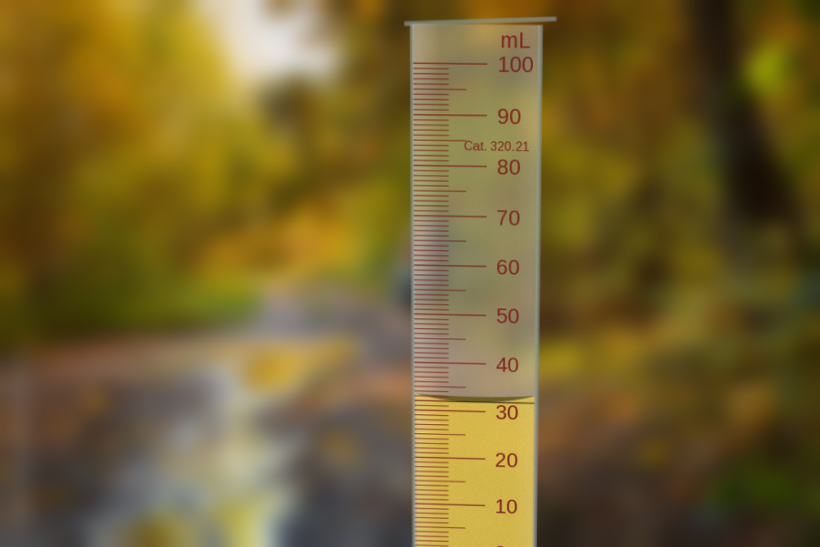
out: 32 mL
